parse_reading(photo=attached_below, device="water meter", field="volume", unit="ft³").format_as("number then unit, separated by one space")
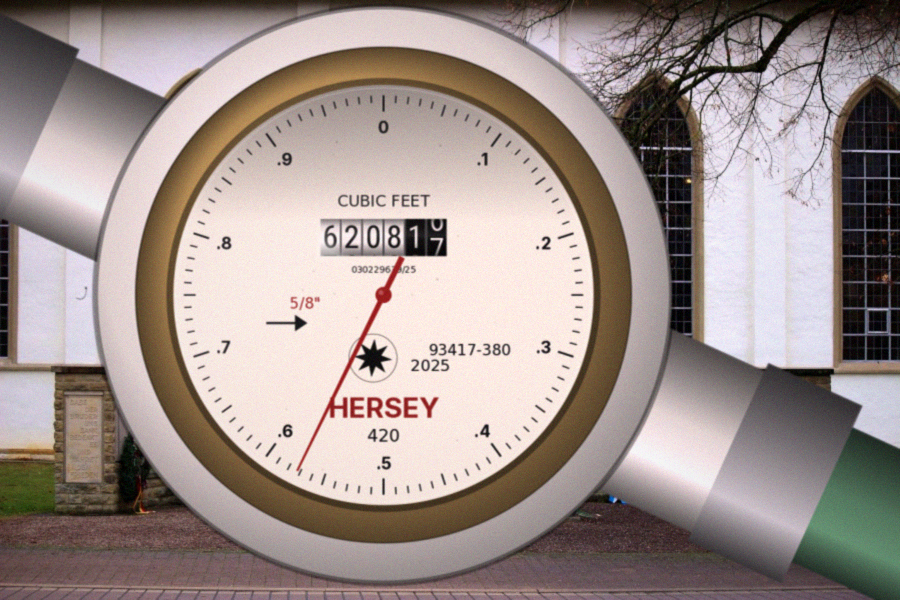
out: 620816.57 ft³
